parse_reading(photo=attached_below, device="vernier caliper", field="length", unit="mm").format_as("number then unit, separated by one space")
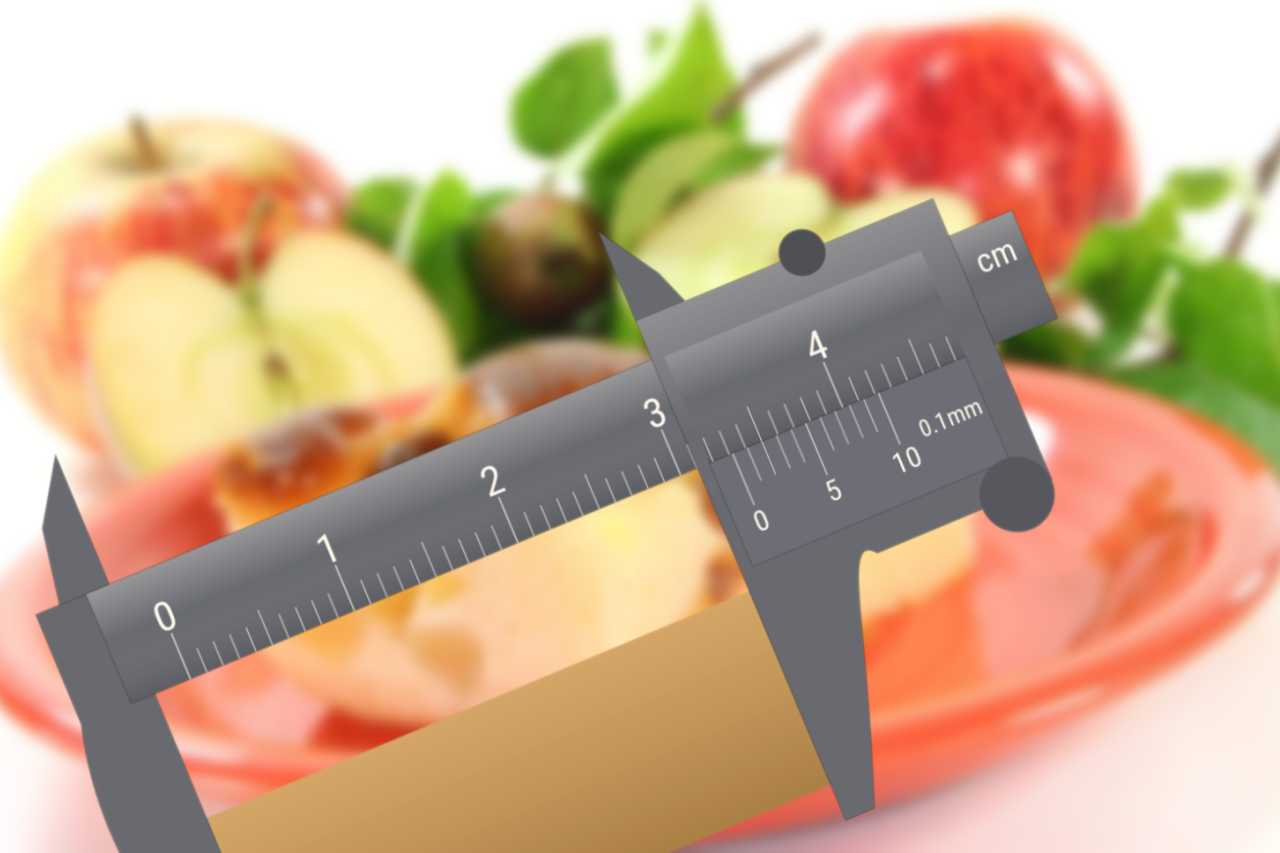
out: 33.2 mm
